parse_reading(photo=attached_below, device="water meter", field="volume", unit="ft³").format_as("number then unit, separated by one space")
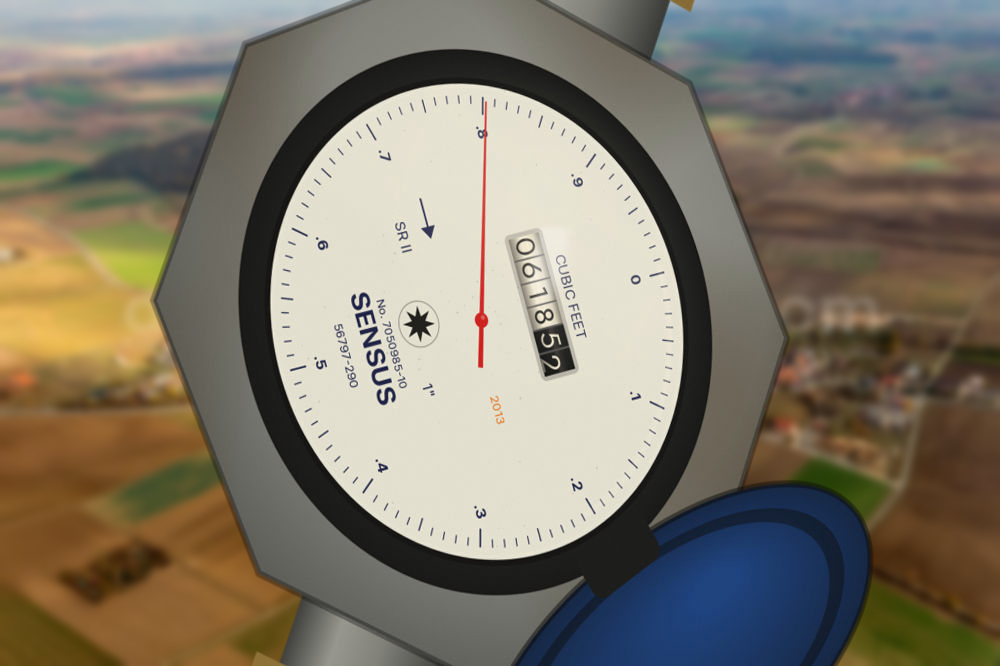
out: 61851.80 ft³
